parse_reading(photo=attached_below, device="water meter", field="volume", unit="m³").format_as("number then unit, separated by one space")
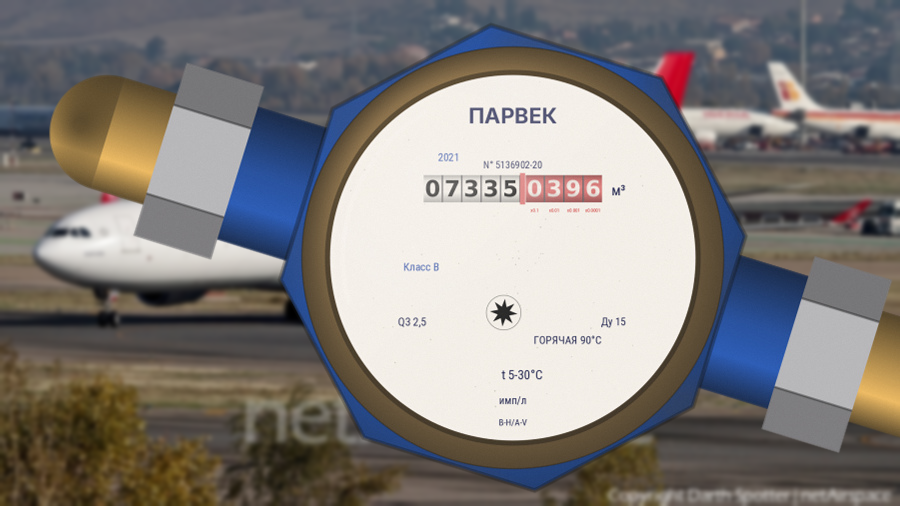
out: 7335.0396 m³
